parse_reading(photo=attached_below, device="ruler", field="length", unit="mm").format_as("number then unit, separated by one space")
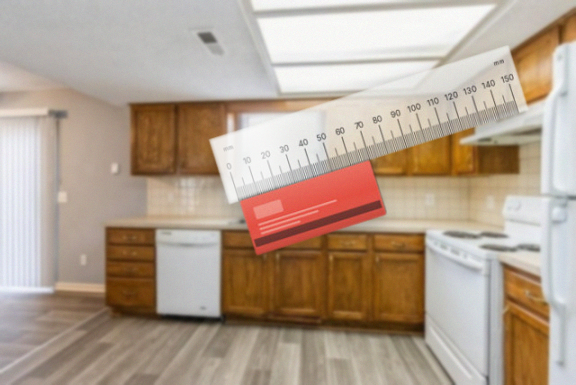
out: 70 mm
